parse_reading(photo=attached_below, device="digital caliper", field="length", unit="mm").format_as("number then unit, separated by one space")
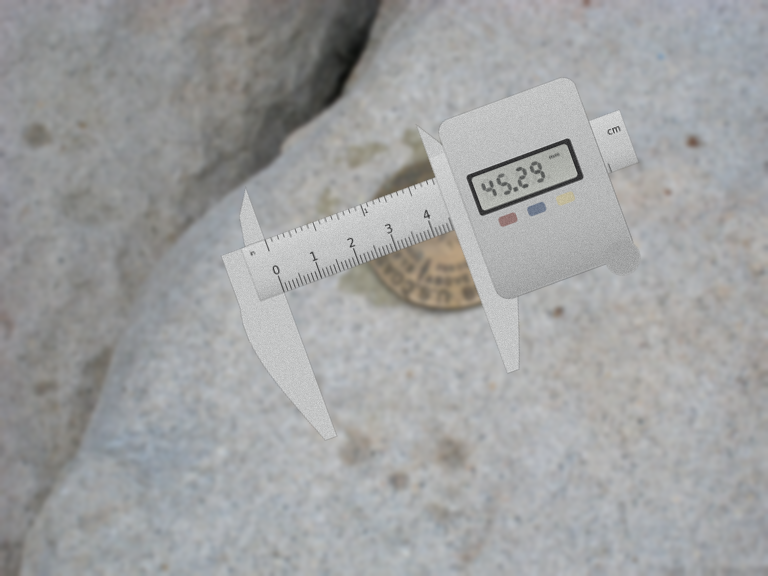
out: 45.29 mm
